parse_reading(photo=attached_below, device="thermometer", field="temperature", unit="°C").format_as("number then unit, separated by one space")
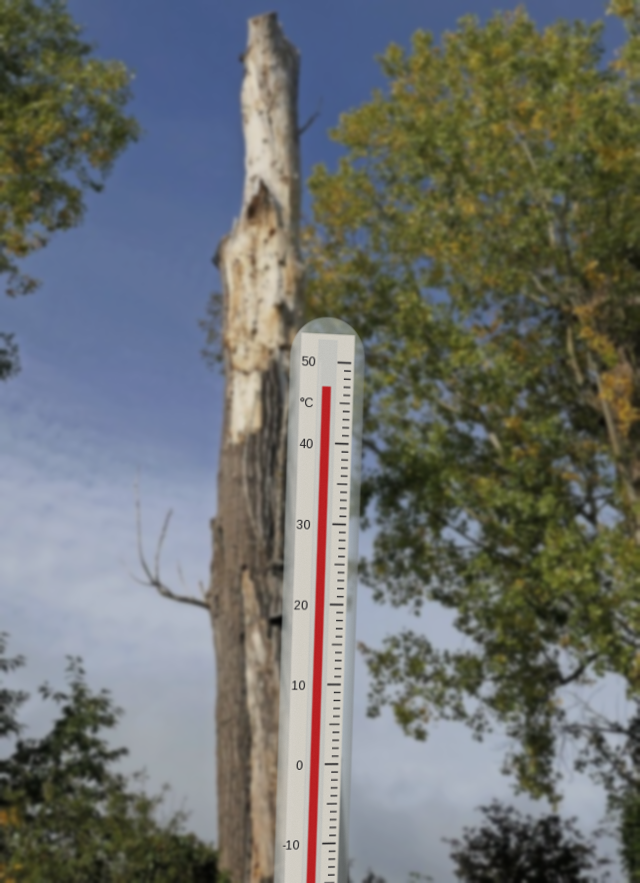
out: 47 °C
